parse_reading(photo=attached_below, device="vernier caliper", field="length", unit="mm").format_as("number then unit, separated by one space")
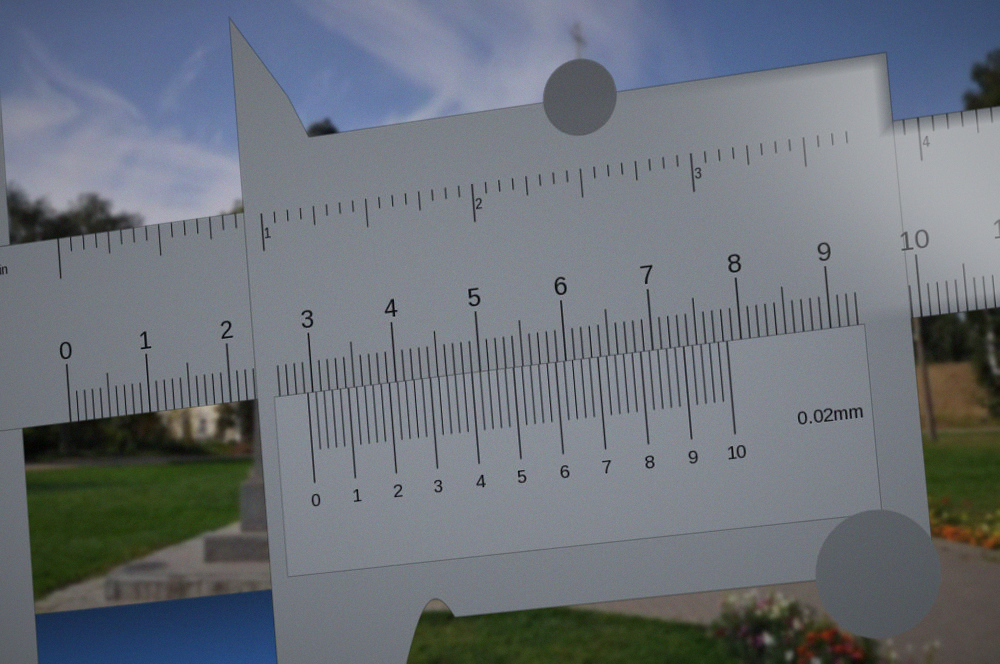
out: 29.4 mm
